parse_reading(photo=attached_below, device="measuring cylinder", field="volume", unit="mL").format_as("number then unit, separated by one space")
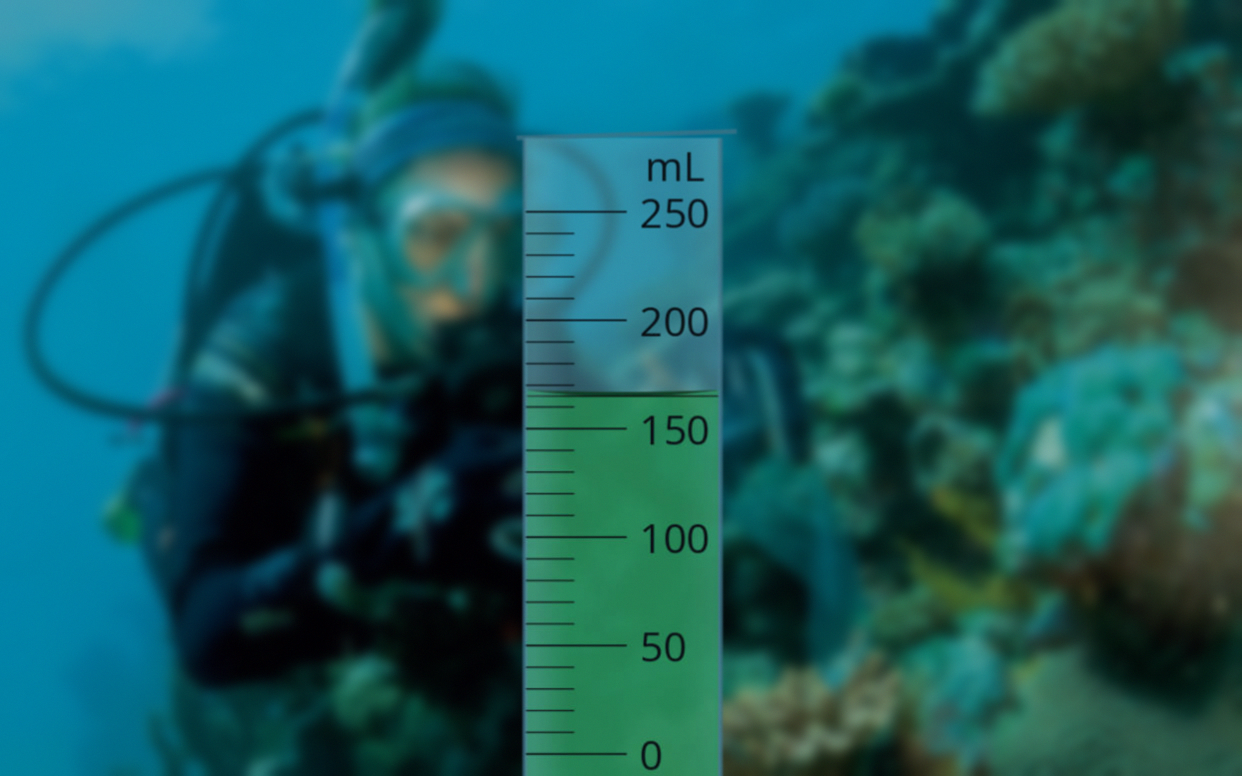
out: 165 mL
